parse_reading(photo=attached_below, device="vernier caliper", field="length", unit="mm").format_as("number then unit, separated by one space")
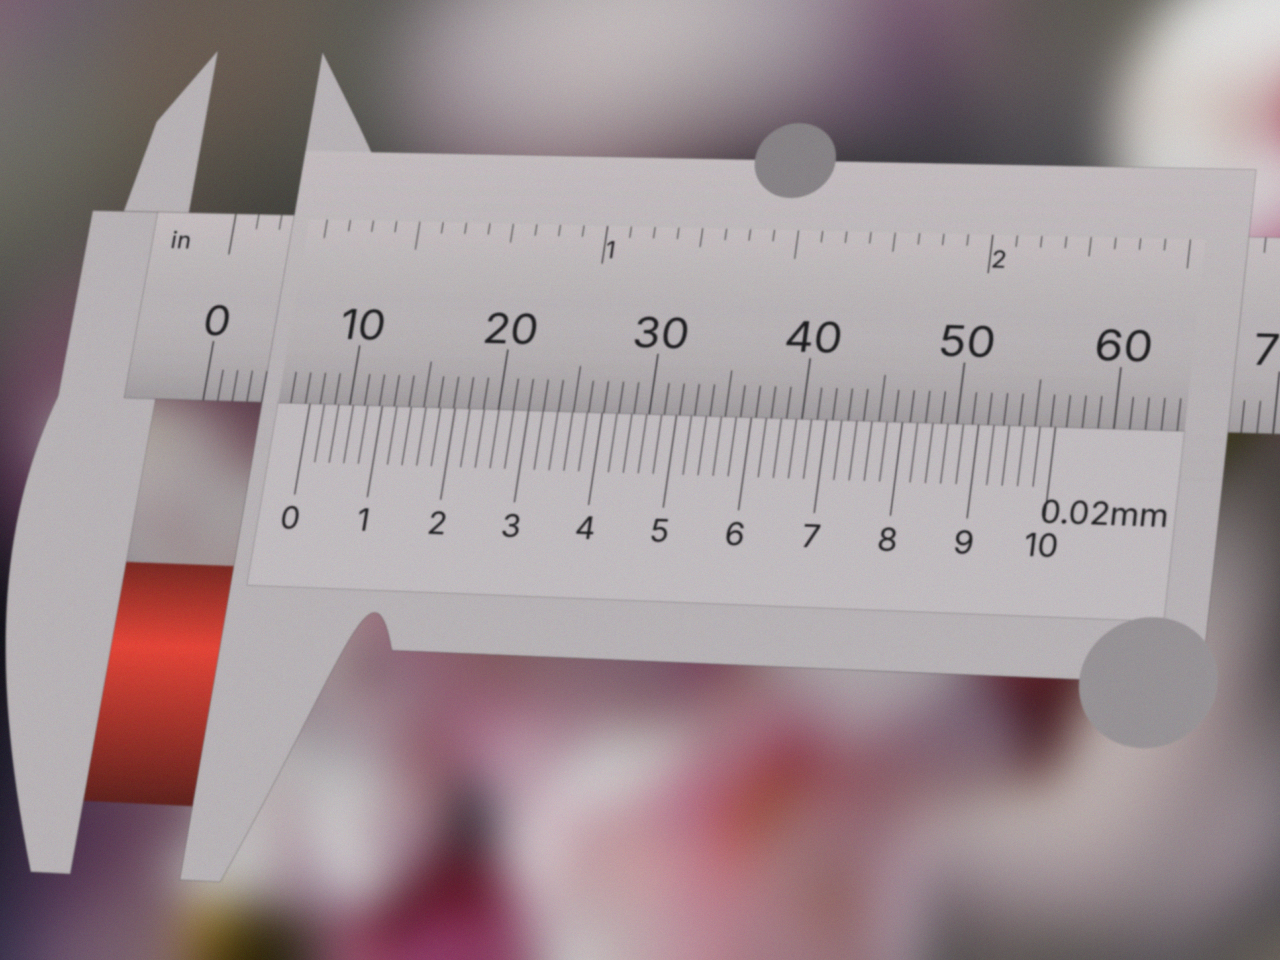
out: 7.3 mm
